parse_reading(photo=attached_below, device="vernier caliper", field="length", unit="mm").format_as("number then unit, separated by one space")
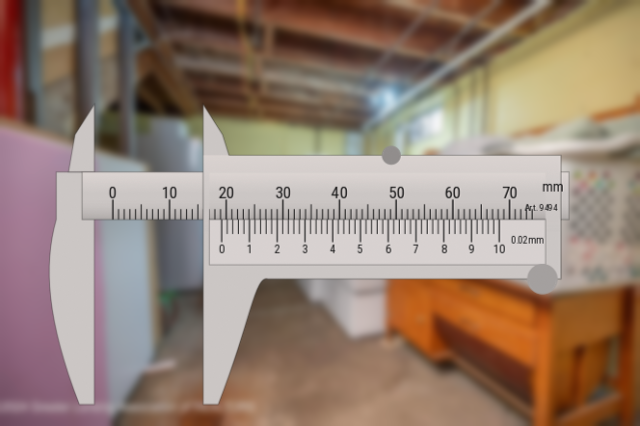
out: 19.2 mm
